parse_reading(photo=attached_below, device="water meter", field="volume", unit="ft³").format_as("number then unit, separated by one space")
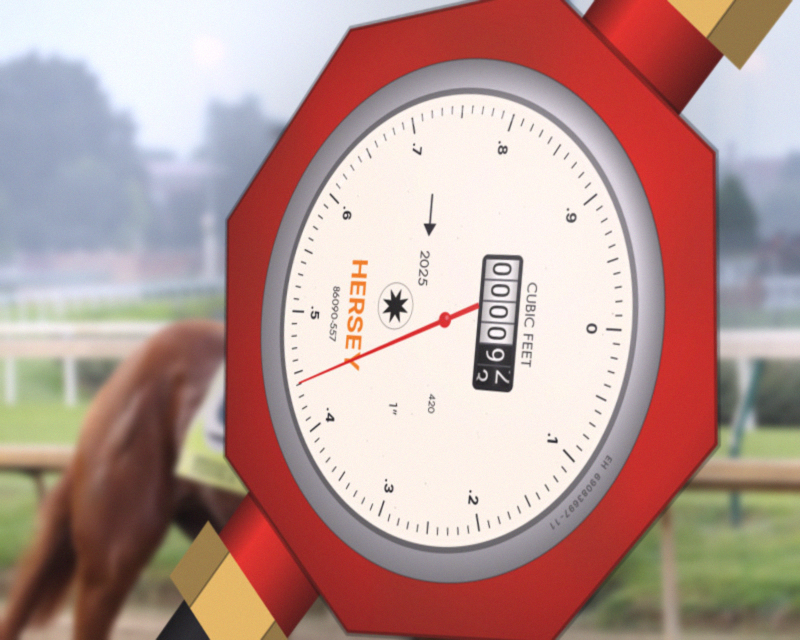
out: 92.44 ft³
